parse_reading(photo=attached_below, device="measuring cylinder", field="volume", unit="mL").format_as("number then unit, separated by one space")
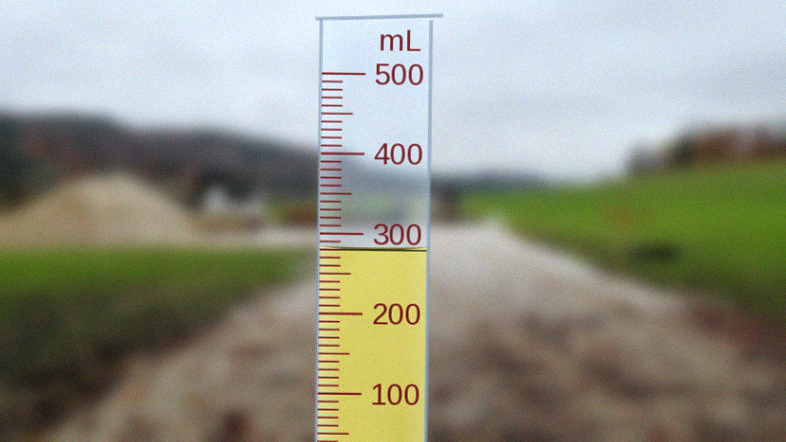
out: 280 mL
